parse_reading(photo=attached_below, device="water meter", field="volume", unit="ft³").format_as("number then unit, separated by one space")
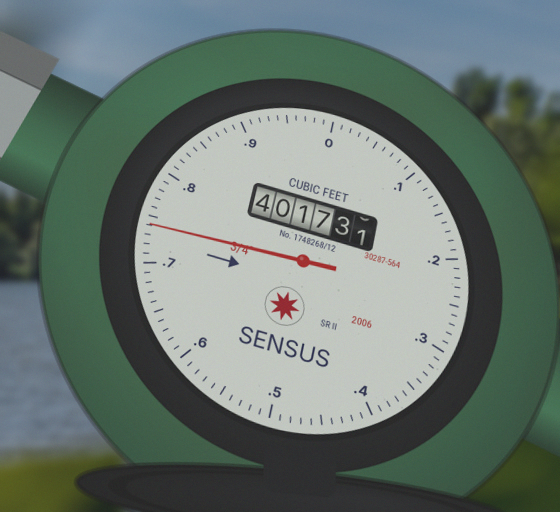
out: 401730.74 ft³
